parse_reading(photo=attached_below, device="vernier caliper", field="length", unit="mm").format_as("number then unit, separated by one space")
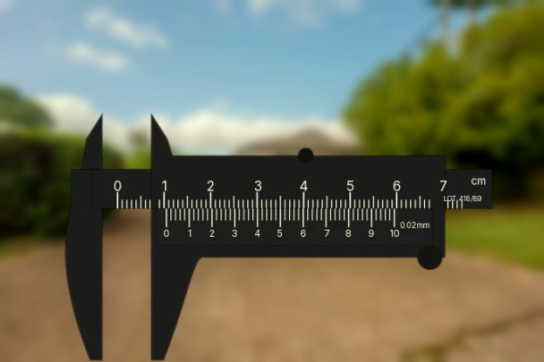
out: 10.5 mm
